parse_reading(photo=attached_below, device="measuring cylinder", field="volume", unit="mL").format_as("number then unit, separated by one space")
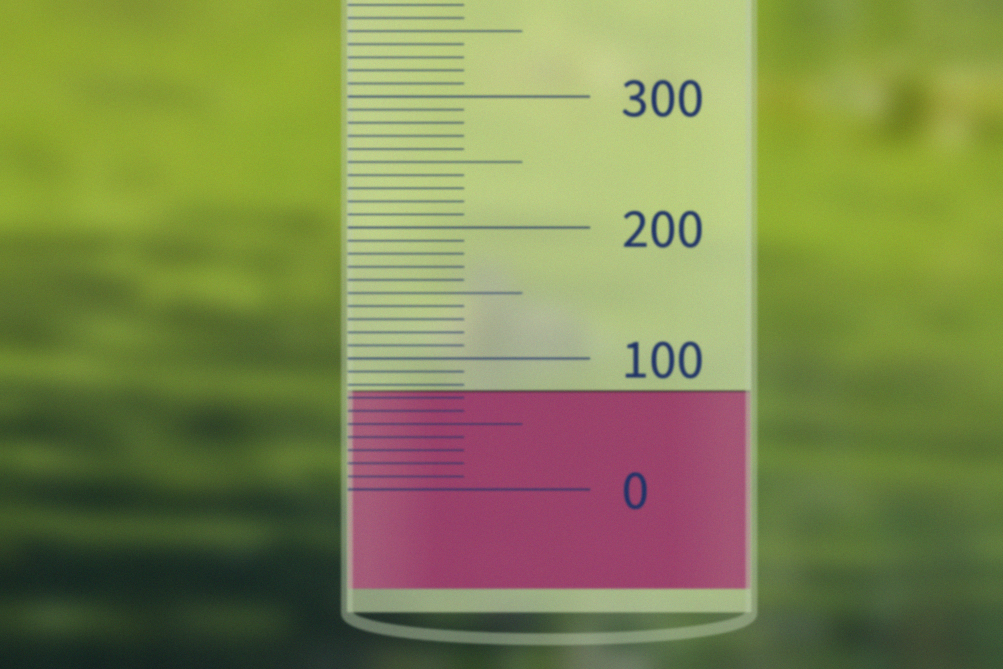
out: 75 mL
